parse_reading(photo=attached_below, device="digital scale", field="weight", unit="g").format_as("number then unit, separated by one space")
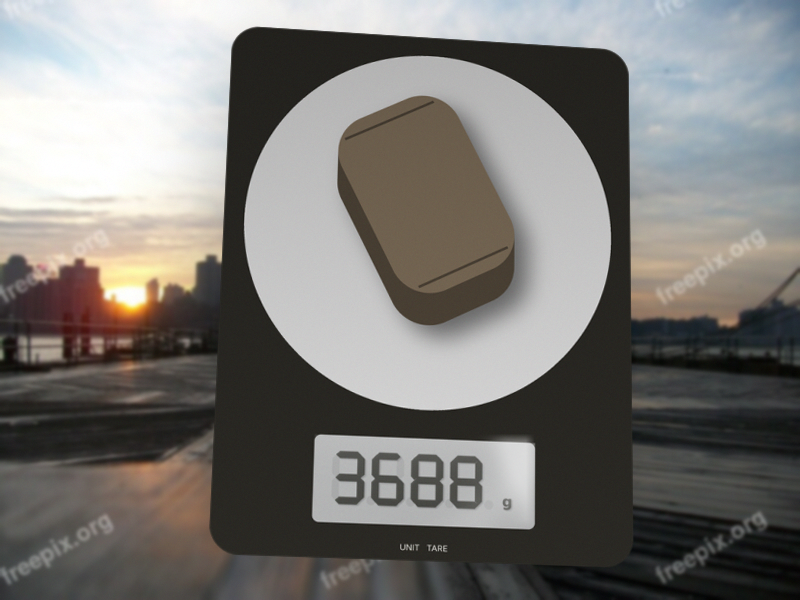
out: 3688 g
